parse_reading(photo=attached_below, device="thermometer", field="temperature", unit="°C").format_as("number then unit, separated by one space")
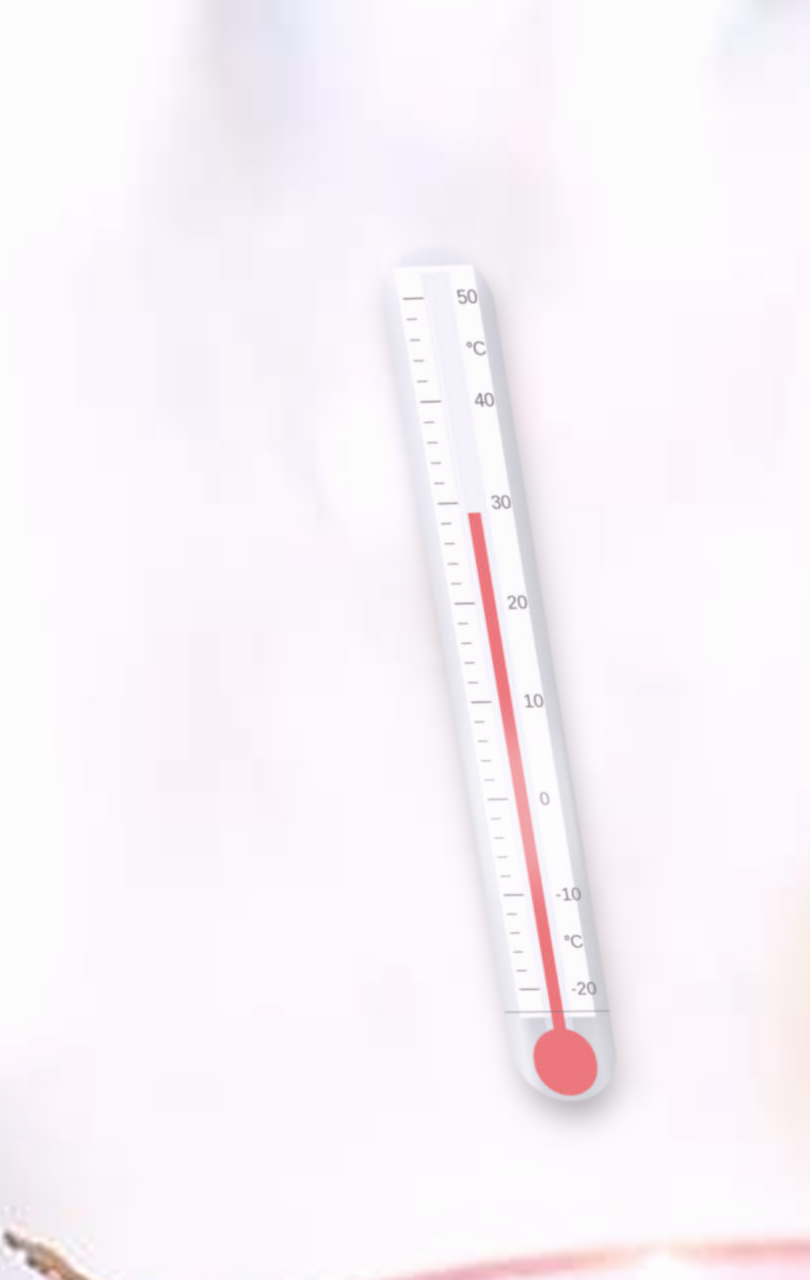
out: 29 °C
